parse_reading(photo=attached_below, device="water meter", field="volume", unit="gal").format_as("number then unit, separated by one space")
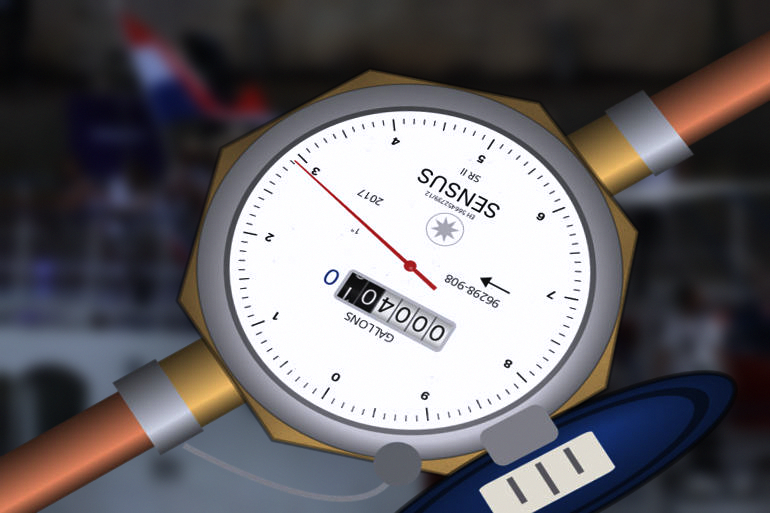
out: 4012.9 gal
